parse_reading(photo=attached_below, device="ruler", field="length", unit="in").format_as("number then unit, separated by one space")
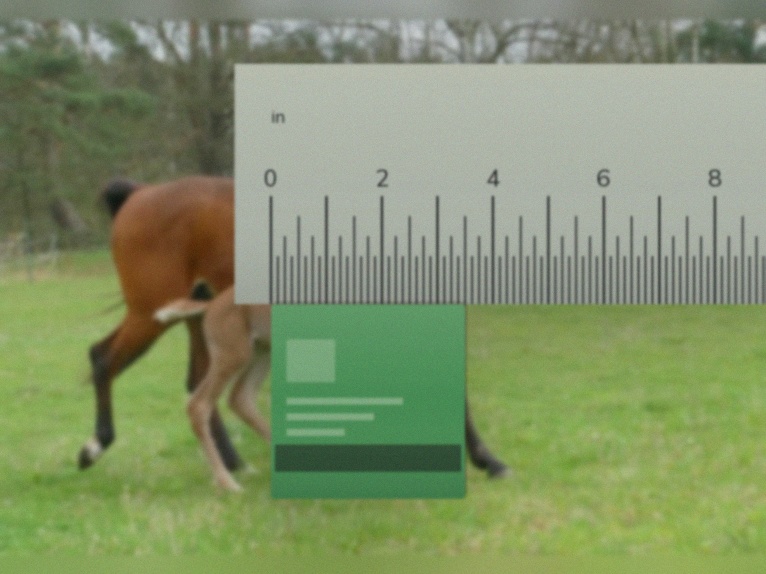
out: 3.5 in
